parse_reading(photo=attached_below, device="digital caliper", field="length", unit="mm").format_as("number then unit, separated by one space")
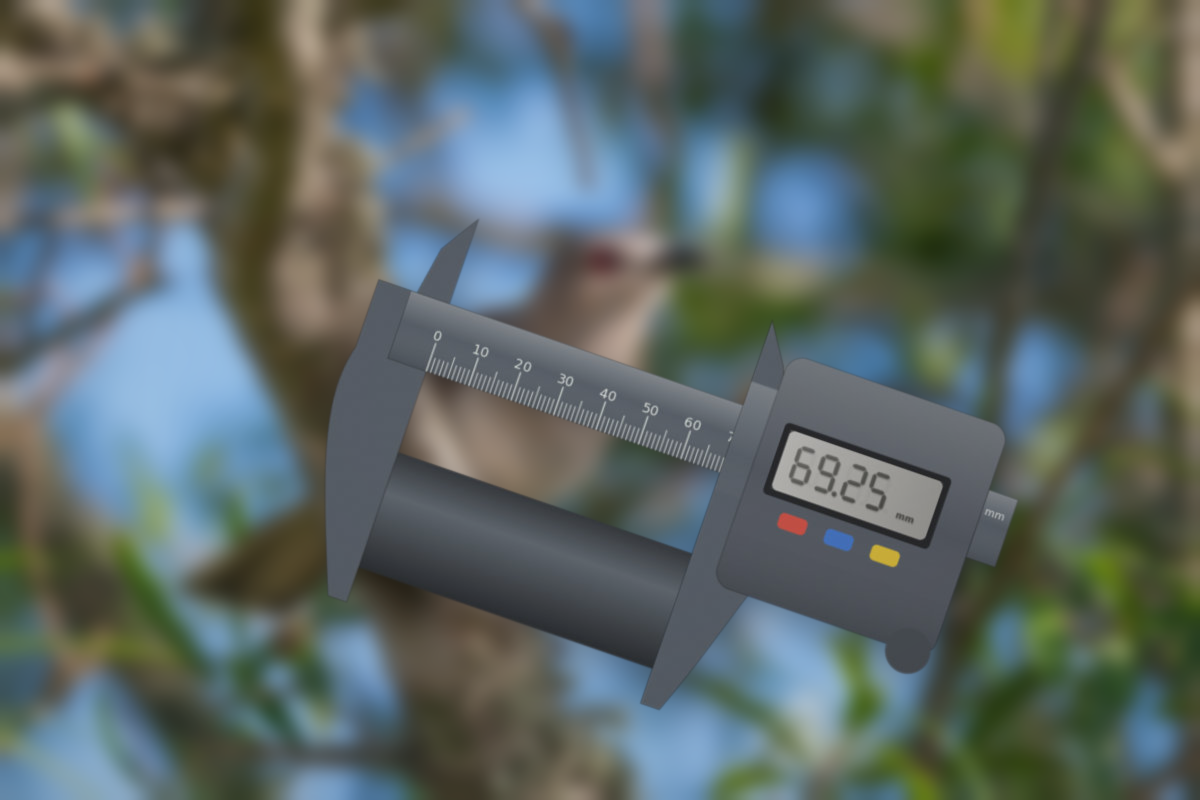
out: 69.25 mm
